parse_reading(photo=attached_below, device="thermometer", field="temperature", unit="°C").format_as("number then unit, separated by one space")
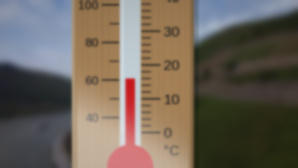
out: 16 °C
